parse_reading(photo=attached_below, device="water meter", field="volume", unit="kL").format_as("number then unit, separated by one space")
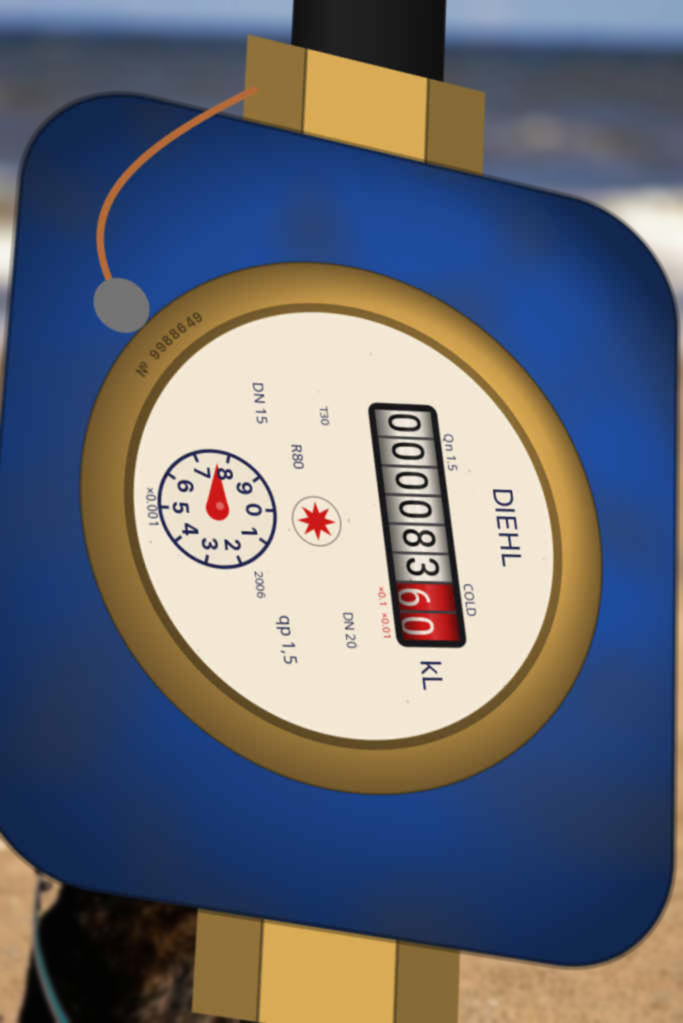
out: 83.597 kL
